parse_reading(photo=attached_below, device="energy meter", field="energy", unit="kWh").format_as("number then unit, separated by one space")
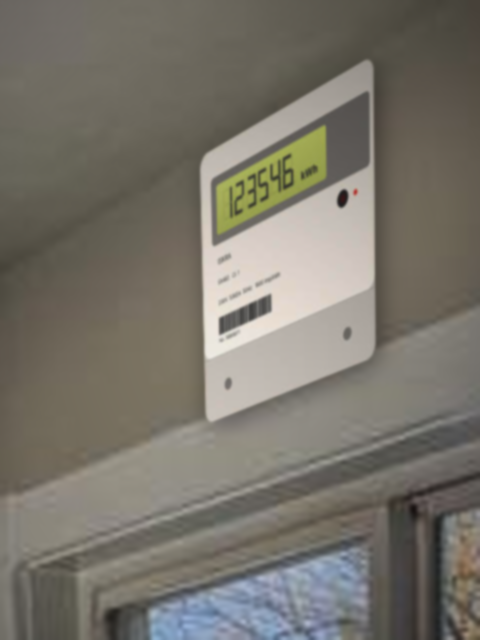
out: 123546 kWh
